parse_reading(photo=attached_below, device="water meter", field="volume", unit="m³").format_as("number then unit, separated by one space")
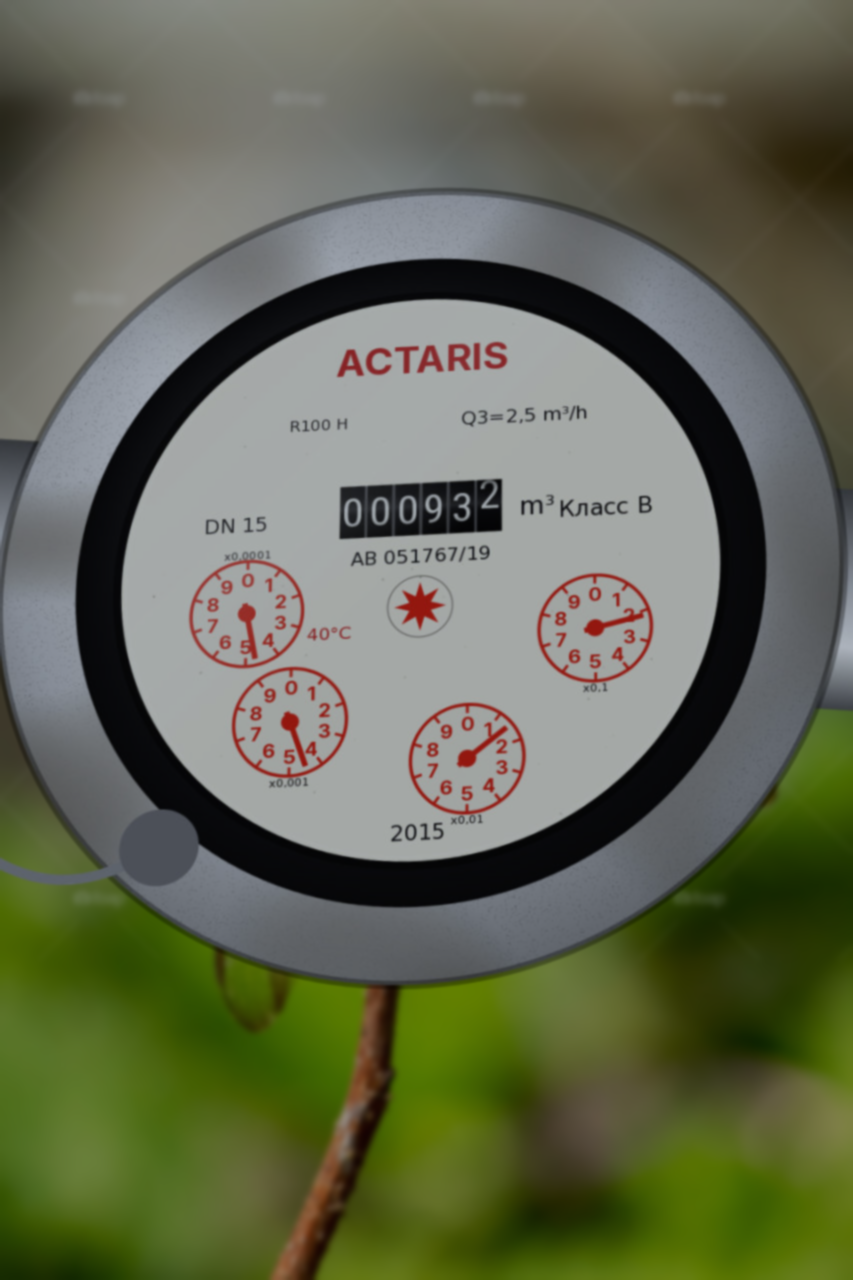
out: 932.2144 m³
